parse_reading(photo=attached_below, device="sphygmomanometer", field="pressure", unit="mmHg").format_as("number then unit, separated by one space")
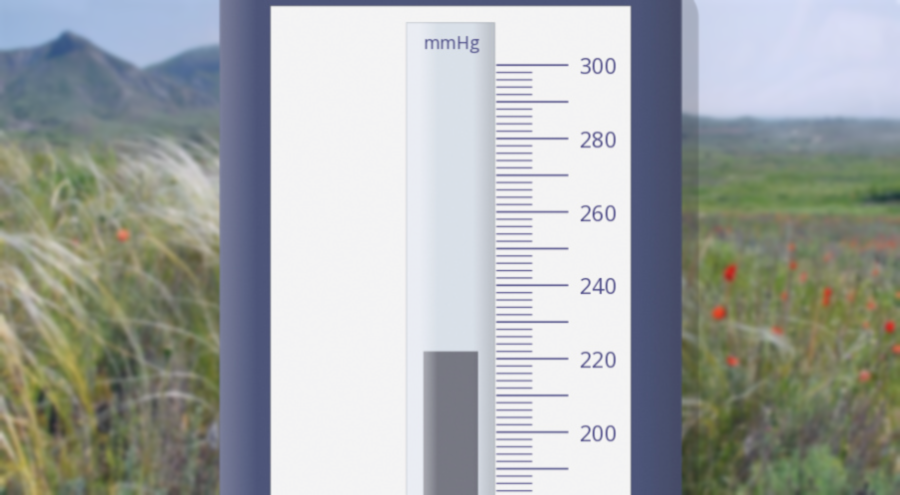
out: 222 mmHg
